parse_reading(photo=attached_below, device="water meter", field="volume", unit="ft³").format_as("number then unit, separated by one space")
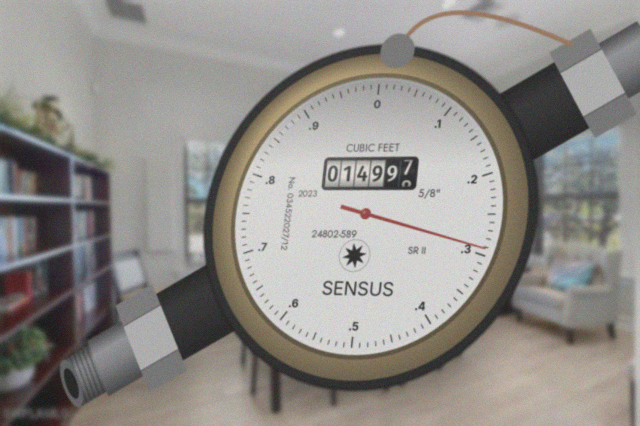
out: 14997.29 ft³
